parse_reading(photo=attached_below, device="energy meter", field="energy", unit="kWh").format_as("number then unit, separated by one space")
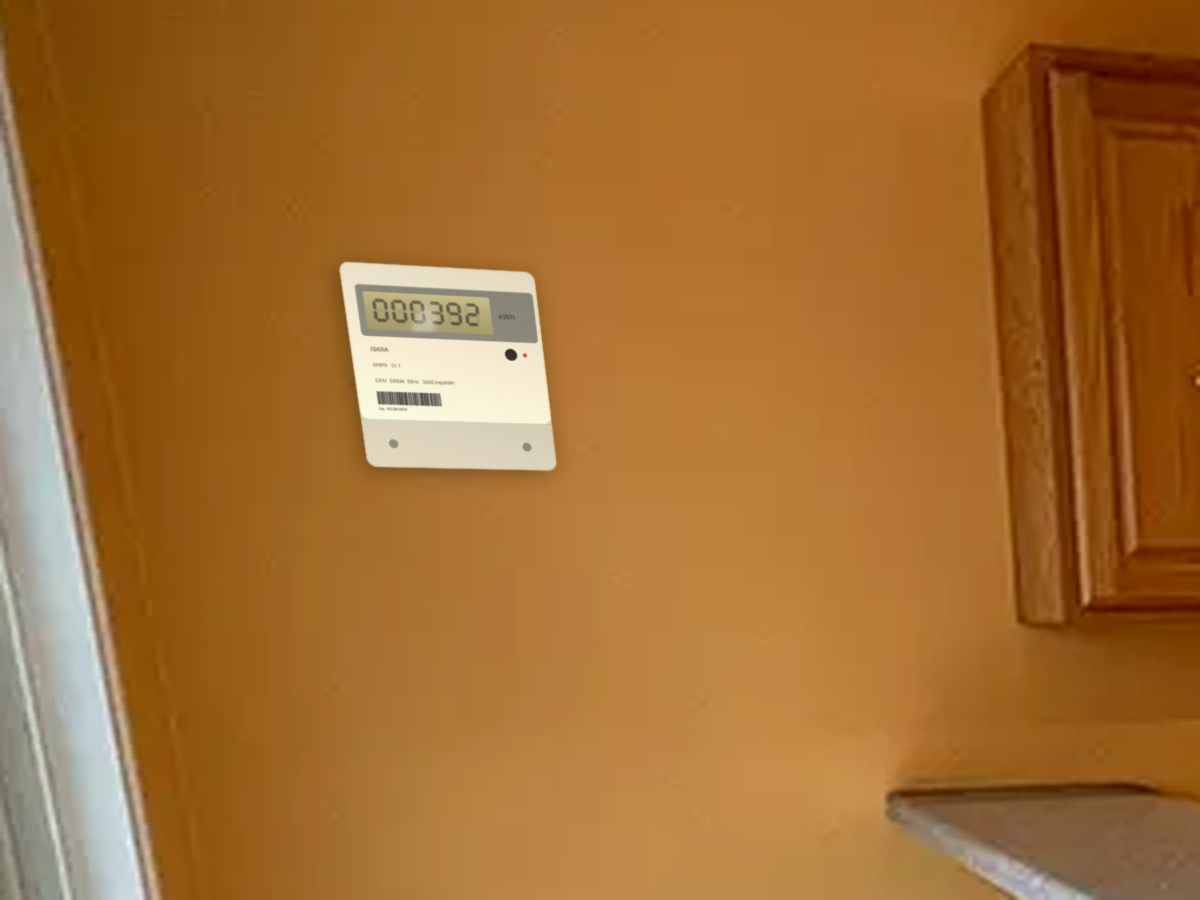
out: 392 kWh
